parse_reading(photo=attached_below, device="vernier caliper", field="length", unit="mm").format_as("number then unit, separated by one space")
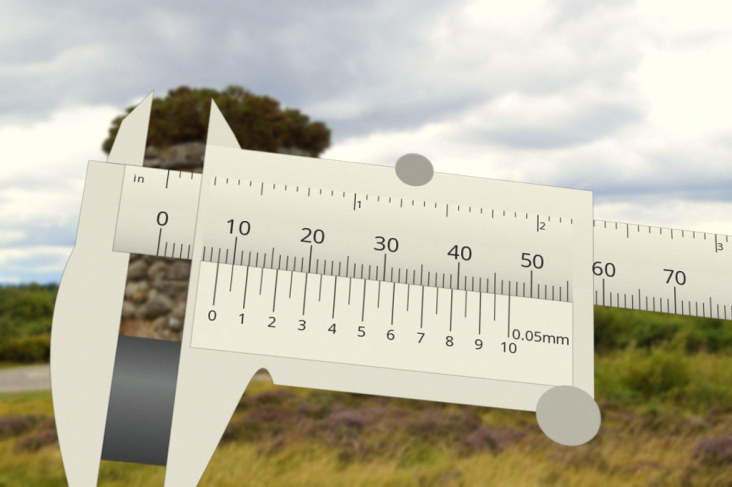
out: 8.0 mm
